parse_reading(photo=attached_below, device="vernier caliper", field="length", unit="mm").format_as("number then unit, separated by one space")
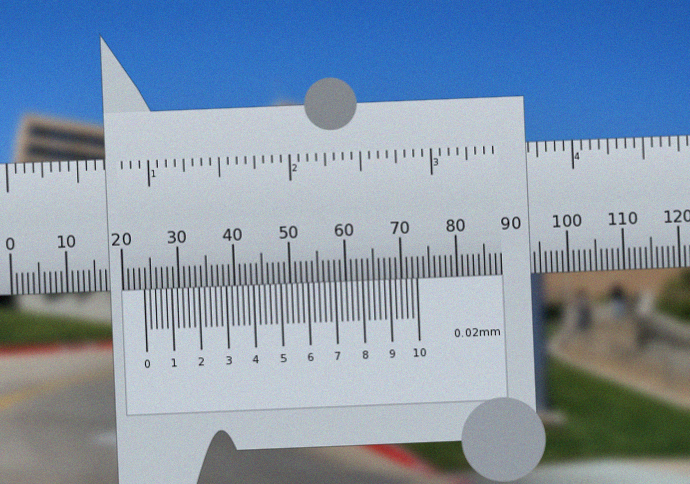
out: 23.8 mm
